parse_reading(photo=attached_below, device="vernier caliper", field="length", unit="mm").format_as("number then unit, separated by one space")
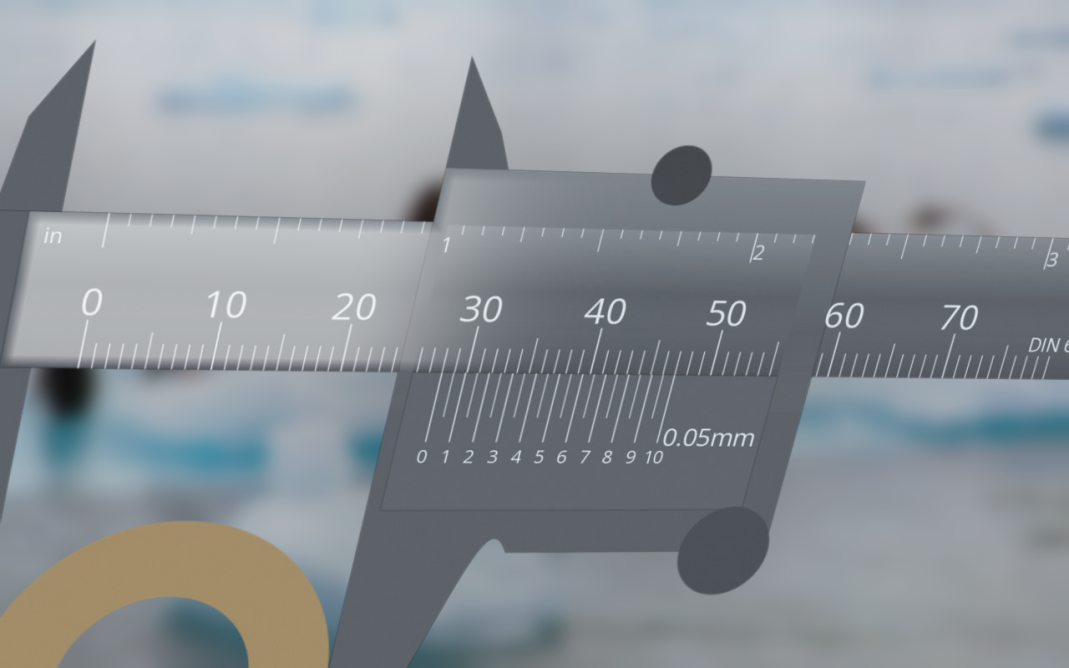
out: 28.0 mm
